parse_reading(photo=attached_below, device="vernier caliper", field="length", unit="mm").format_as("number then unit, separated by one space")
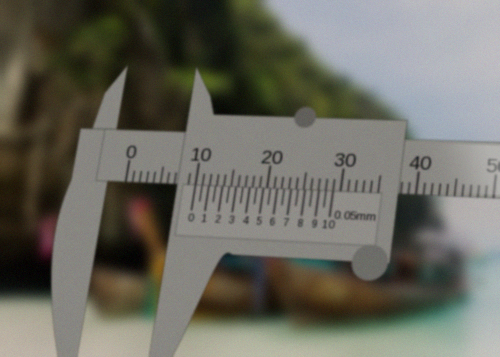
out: 10.0 mm
